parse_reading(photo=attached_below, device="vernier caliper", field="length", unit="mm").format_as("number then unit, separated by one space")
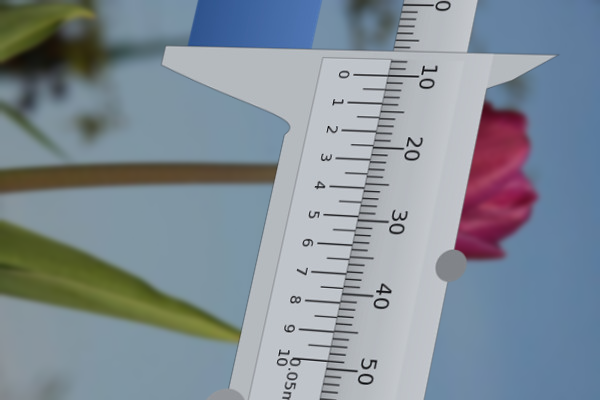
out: 10.0 mm
